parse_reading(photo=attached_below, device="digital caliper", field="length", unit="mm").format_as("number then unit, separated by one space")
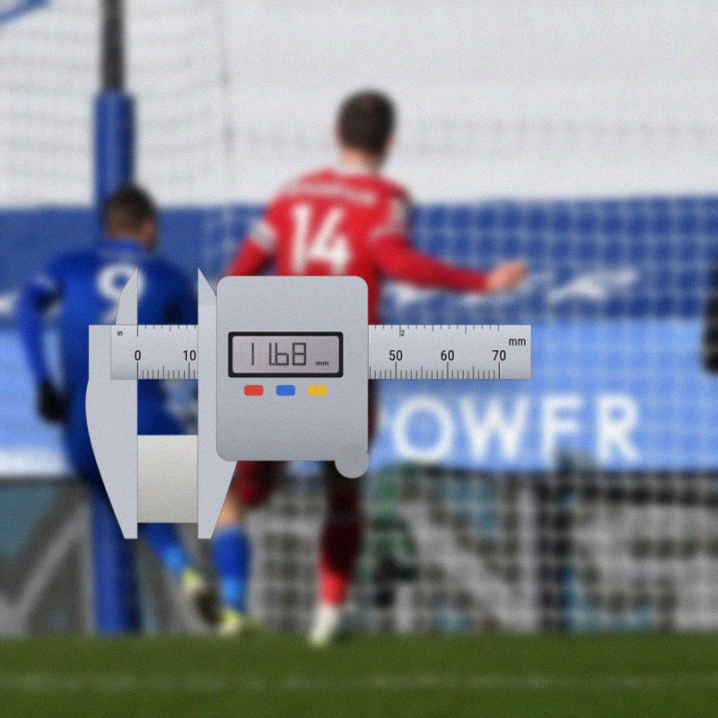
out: 11.68 mm
